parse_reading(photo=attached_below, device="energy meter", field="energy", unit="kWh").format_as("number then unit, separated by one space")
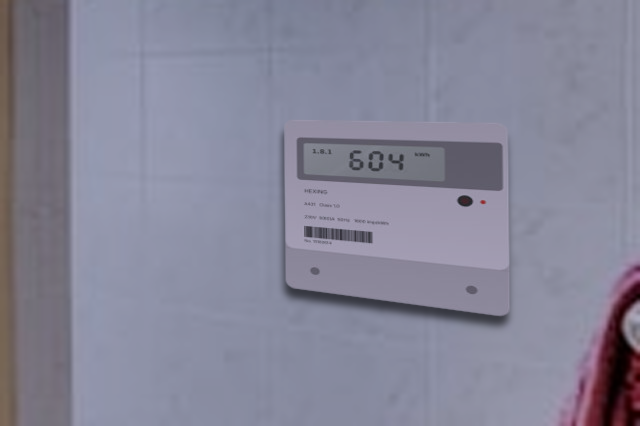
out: 604 kWh
